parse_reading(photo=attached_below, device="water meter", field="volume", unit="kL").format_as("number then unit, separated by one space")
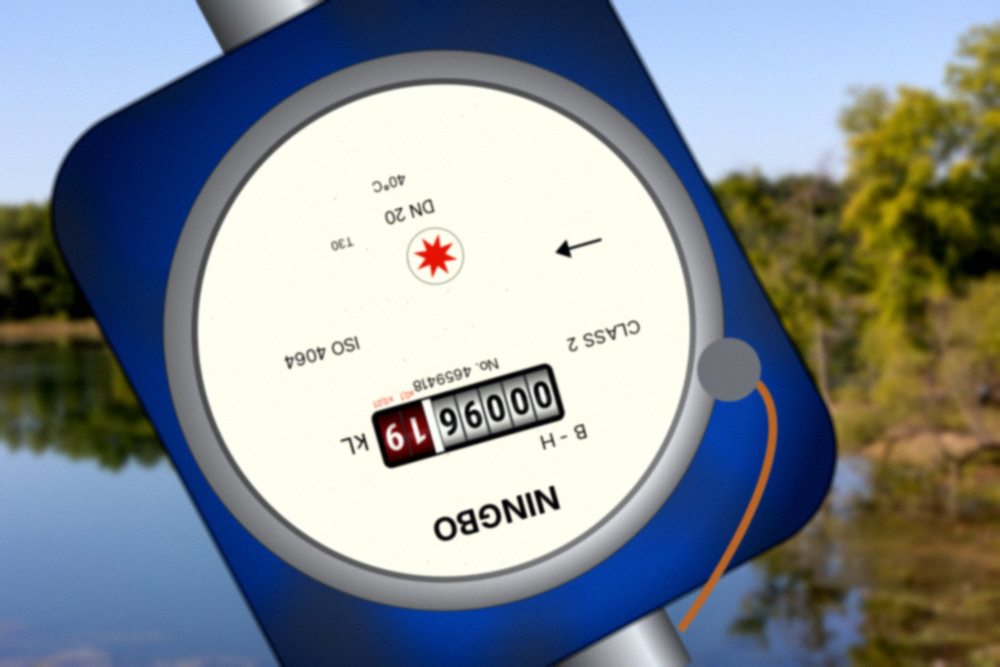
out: 96.19 kL
